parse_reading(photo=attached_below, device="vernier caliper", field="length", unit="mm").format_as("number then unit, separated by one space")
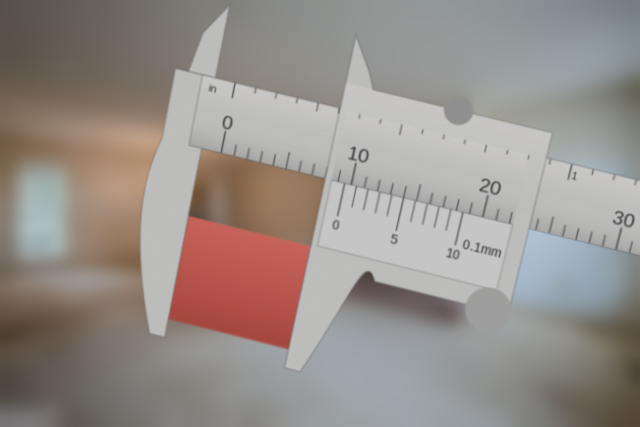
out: 9.5 mm
